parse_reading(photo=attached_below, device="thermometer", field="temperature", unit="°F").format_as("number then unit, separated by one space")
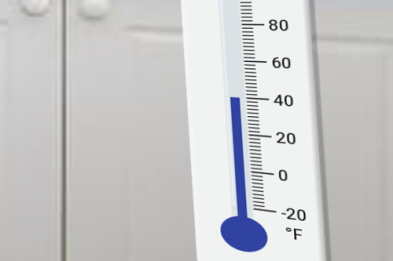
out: 40 °F
